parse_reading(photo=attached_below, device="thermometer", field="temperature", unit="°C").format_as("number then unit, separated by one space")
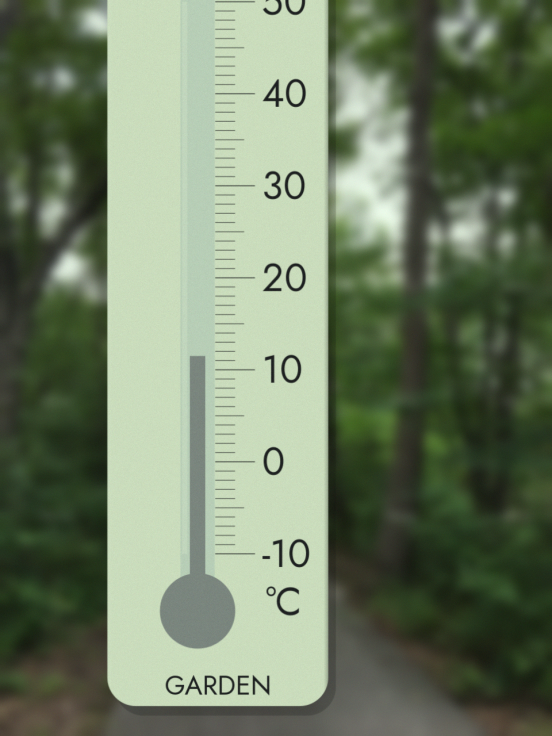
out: 11.5 °C
